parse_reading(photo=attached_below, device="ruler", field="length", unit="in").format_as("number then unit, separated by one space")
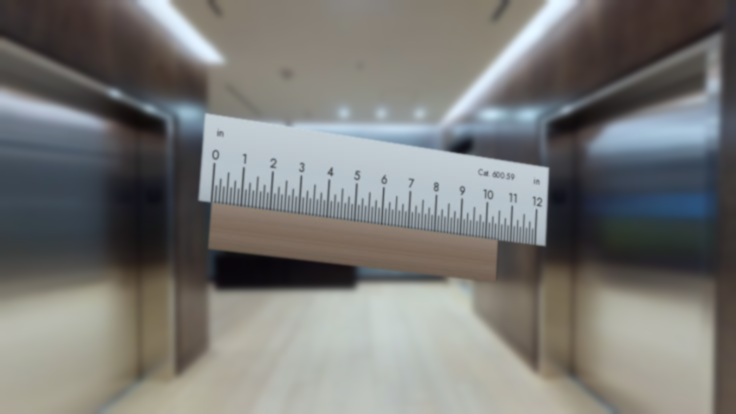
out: 10.5 in
